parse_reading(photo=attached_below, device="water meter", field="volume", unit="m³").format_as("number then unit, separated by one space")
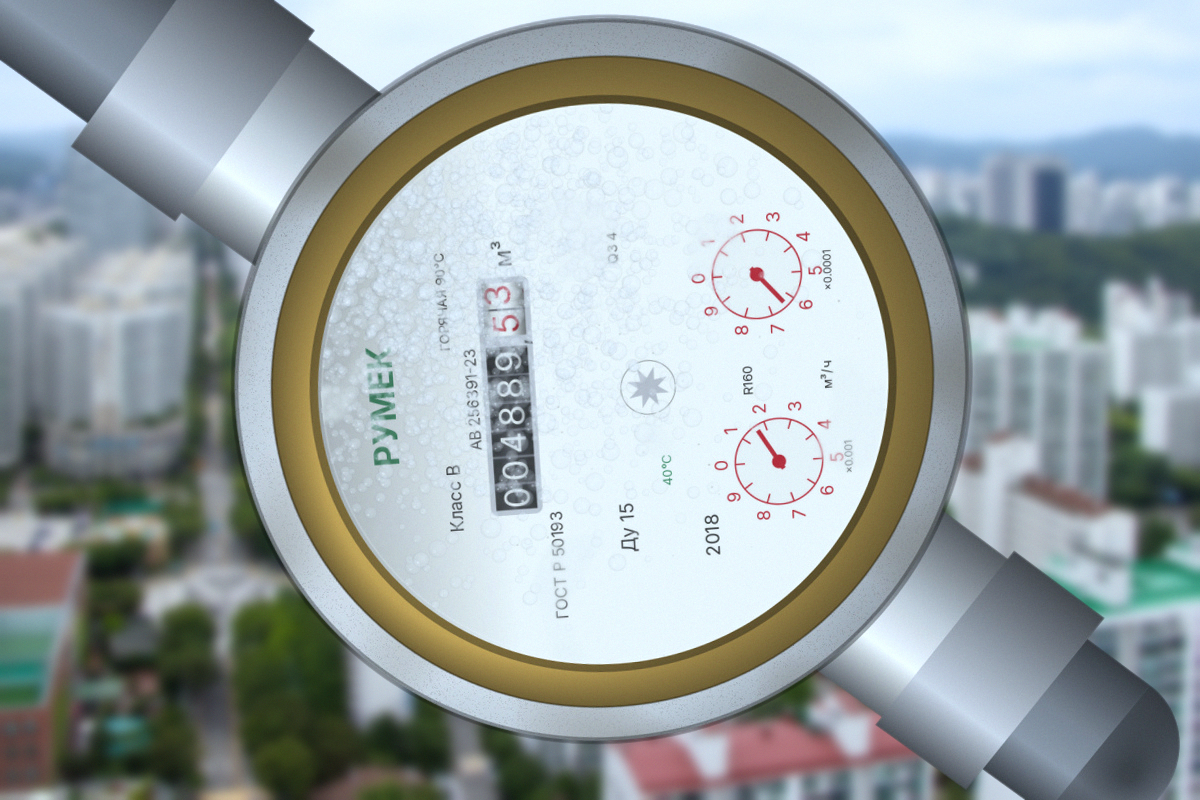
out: 4889.5316 m³
